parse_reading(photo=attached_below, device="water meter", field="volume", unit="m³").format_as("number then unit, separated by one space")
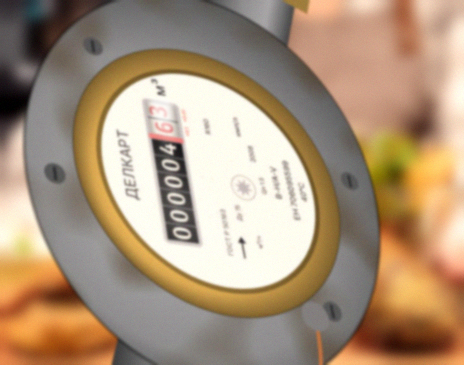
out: 4.63 m³
